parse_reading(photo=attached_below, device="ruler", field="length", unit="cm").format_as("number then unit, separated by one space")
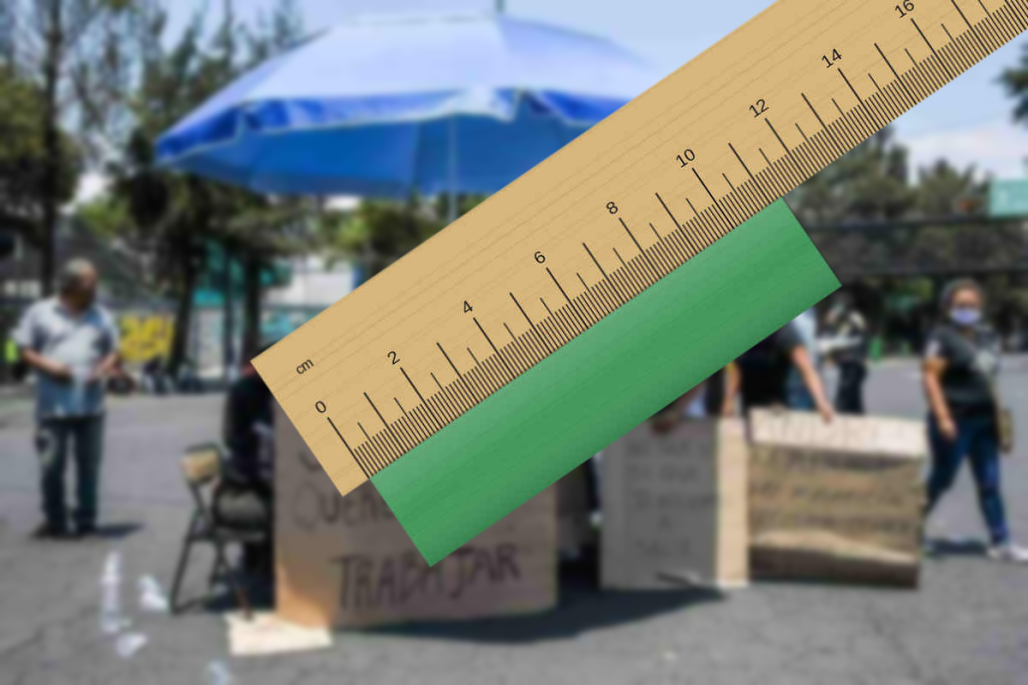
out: 11.3 cm
